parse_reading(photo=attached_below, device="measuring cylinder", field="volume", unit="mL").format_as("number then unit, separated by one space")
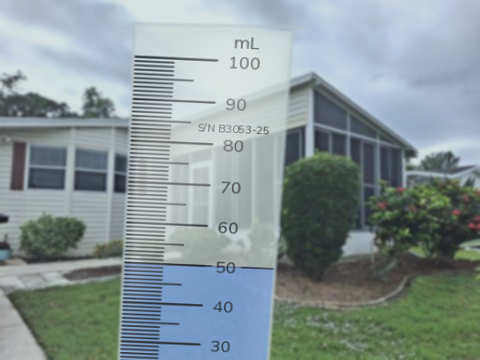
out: 50 mL
